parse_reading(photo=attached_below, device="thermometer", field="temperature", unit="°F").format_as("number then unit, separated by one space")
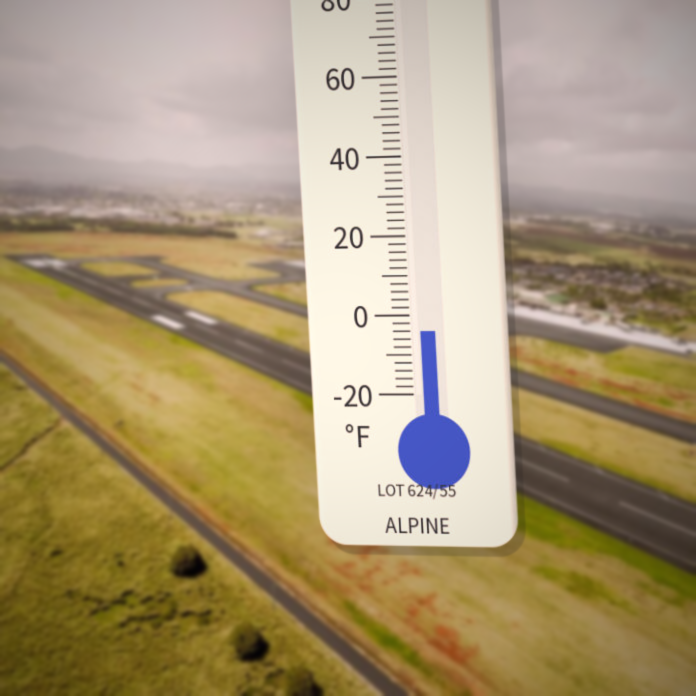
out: -4 °F
